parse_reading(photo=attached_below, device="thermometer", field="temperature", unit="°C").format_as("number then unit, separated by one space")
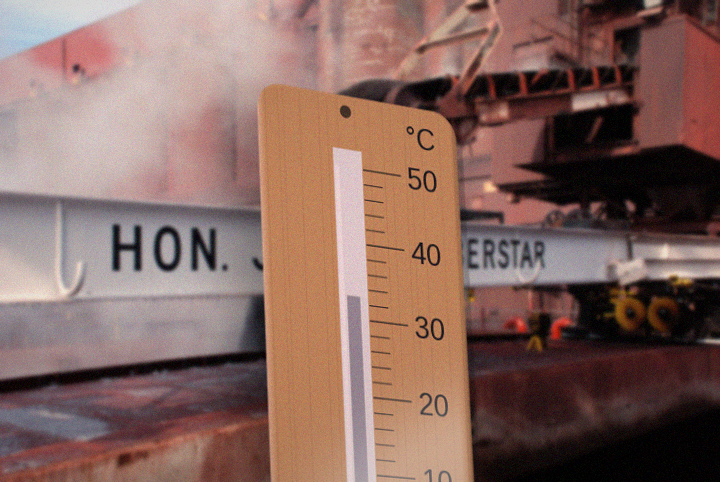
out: 33 °C
